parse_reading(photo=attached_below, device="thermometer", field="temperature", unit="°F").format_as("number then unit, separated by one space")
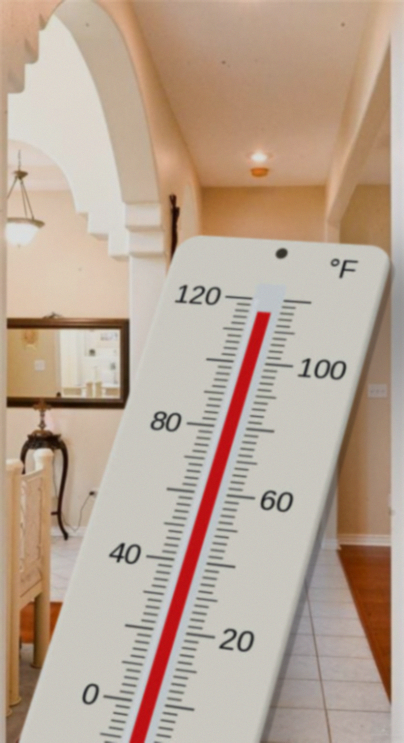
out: 116 °F
